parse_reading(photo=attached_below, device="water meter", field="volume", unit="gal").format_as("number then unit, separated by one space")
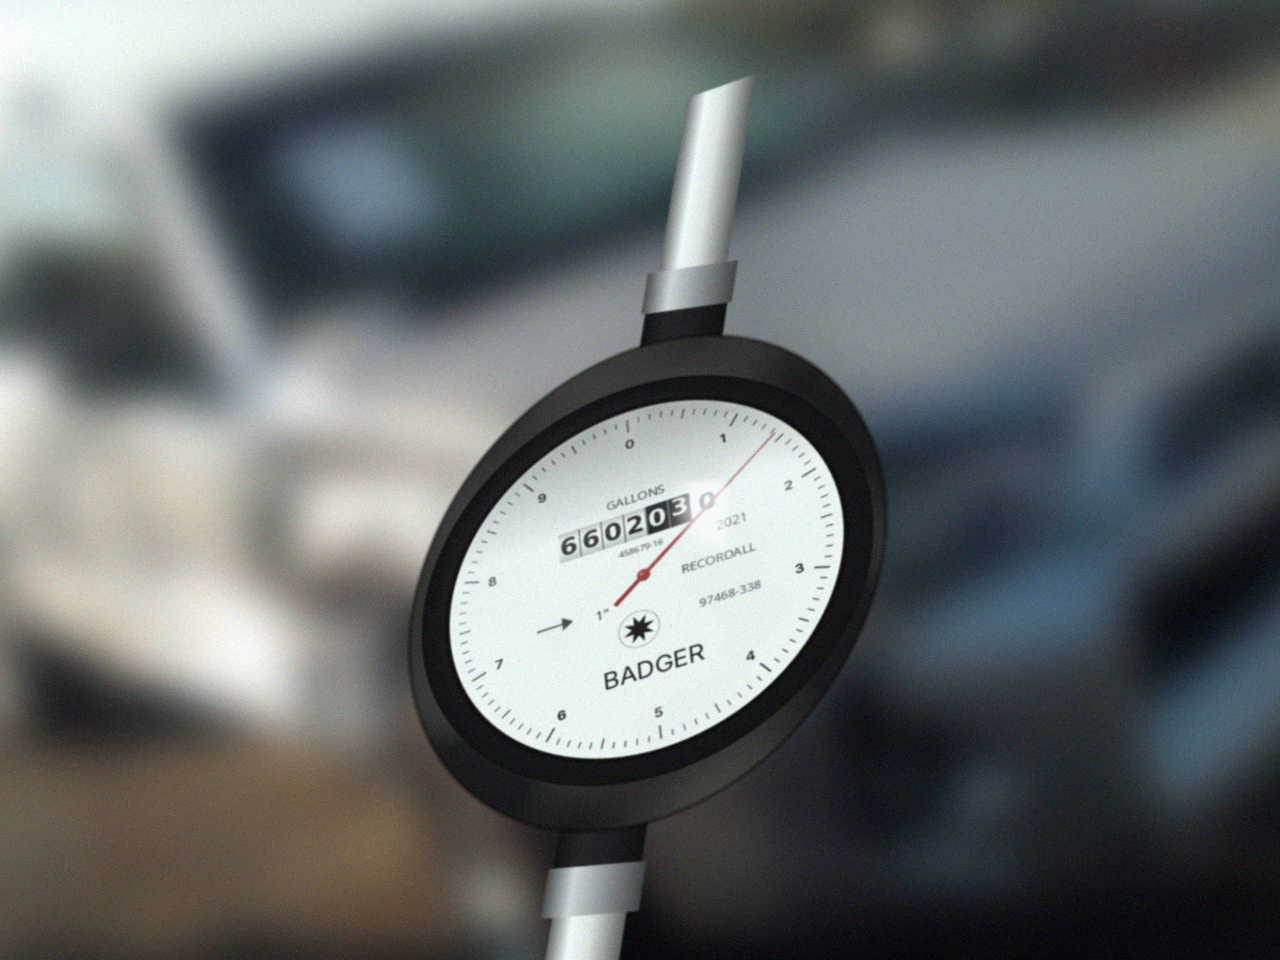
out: 6602031.4 gal
